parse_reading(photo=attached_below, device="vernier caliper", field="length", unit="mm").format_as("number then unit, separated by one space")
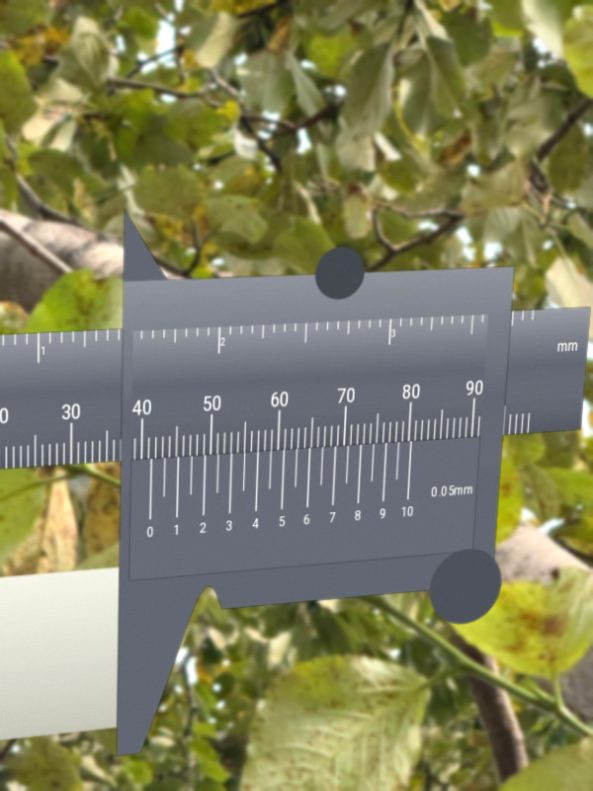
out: 41.4 mm
